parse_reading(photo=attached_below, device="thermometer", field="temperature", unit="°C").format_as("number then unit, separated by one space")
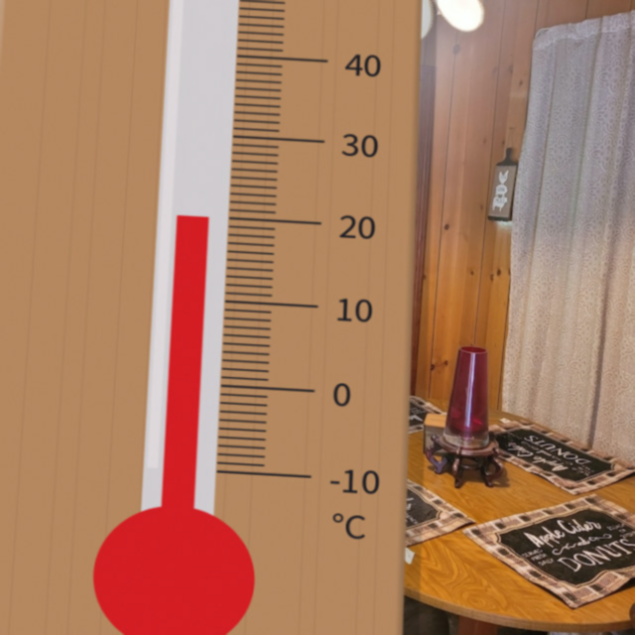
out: 20 °C
